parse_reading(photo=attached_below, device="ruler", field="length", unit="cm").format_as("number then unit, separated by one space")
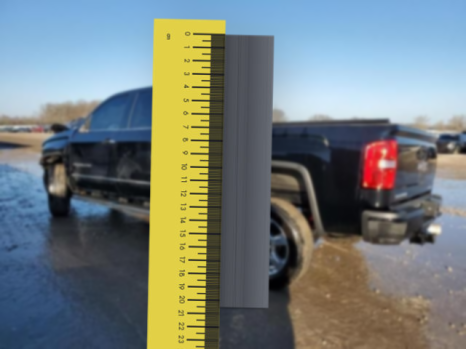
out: 20.5 cm
